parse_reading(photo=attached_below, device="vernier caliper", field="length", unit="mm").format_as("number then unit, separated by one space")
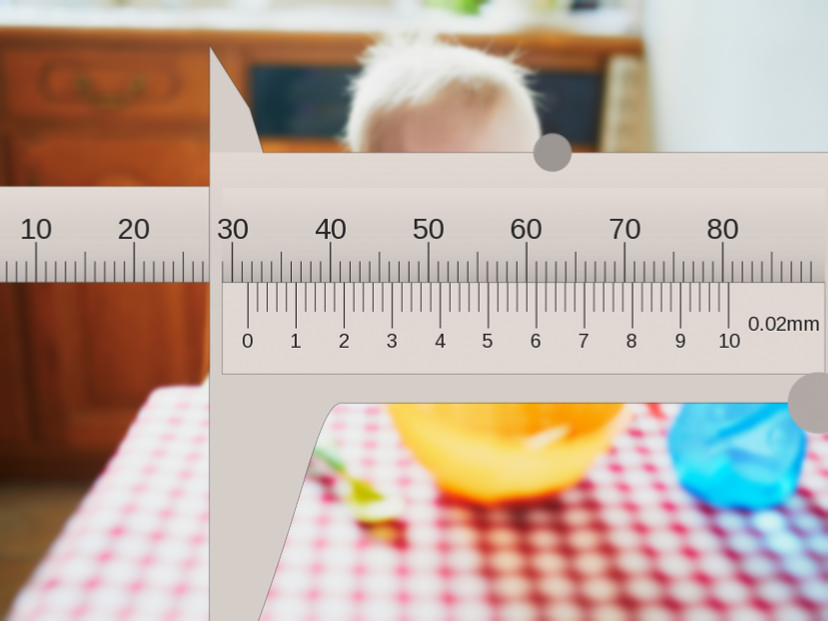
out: 31.6 mm
